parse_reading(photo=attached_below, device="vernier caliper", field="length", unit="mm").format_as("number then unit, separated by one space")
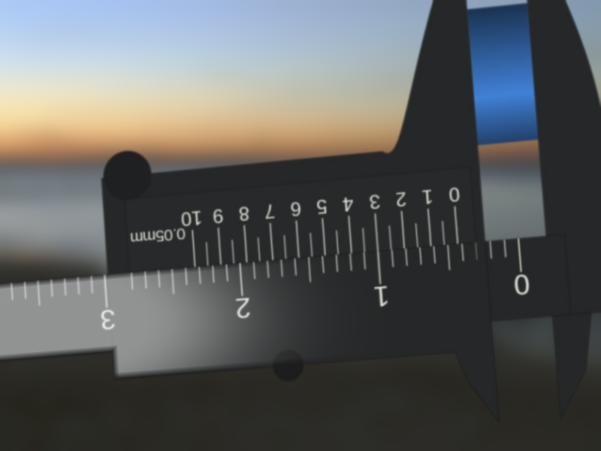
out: 4.3 mm
